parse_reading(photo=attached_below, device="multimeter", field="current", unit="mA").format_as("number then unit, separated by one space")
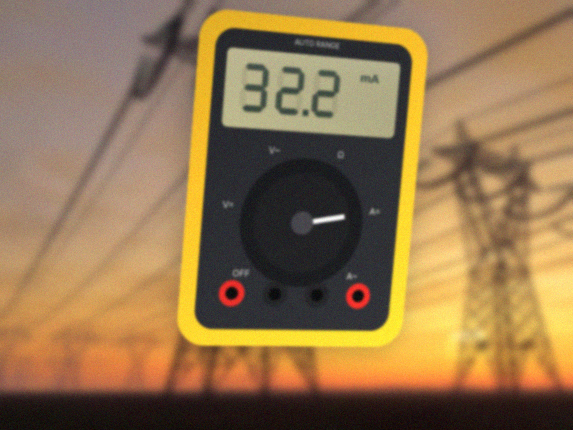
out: 32.2 mA
